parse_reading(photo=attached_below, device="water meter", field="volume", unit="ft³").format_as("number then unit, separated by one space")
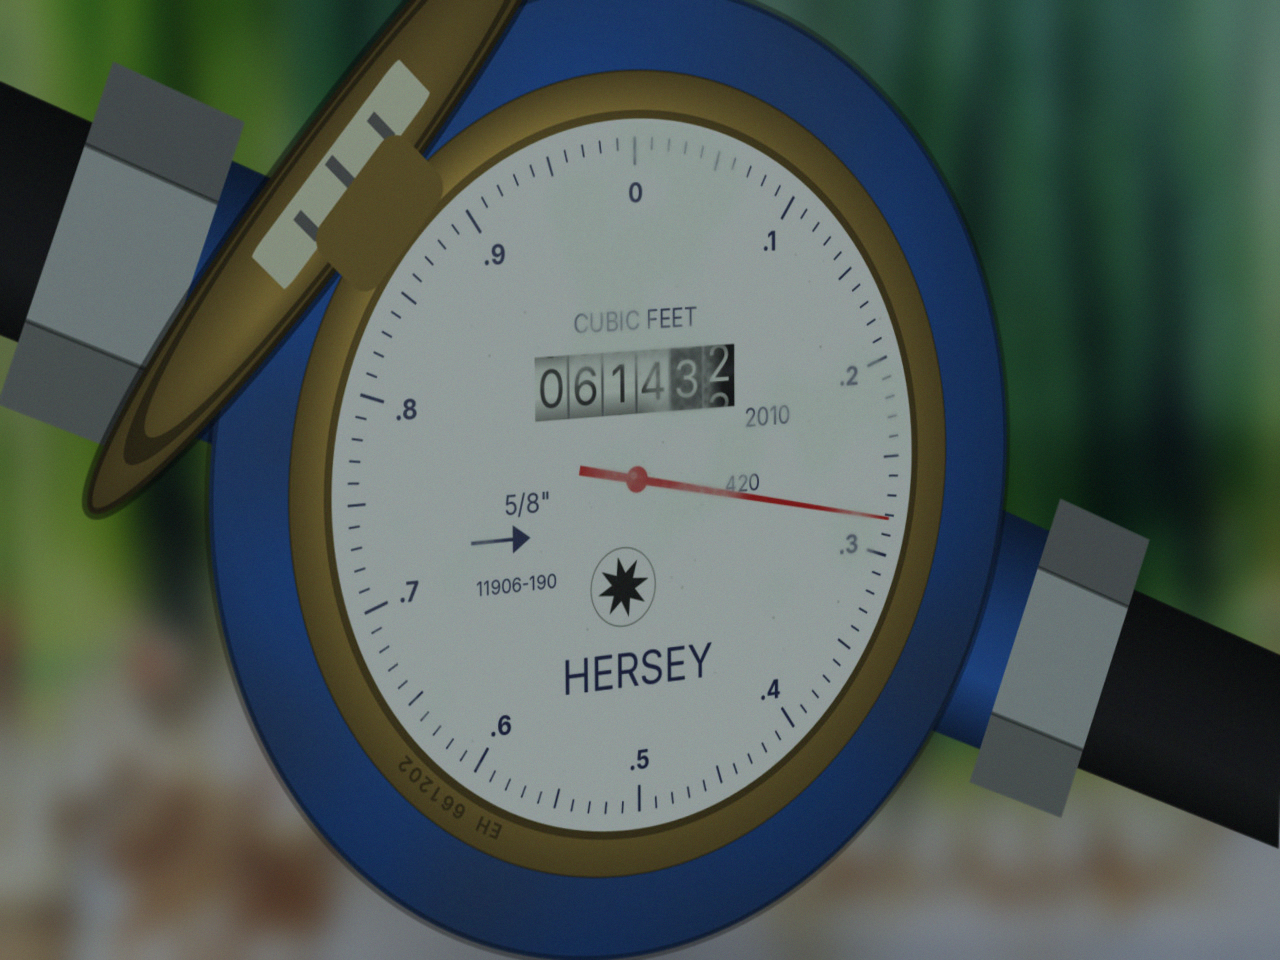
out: 61432.28 ft³
